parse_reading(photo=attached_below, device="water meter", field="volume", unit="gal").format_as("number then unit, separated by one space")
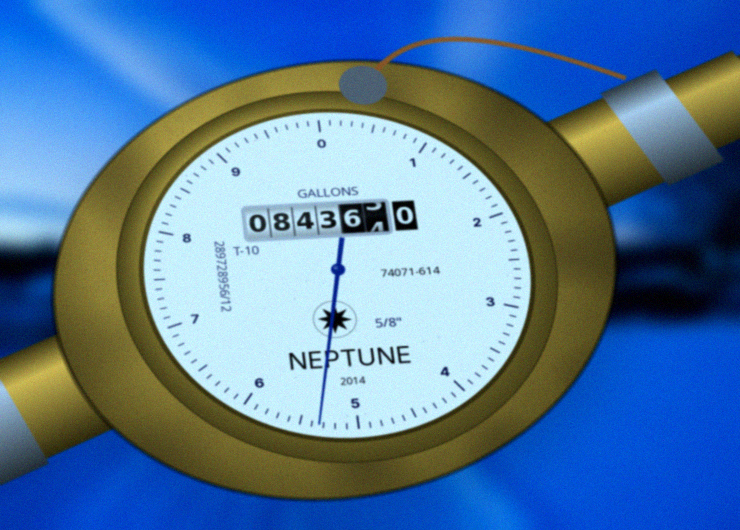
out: 843635.3 gal
